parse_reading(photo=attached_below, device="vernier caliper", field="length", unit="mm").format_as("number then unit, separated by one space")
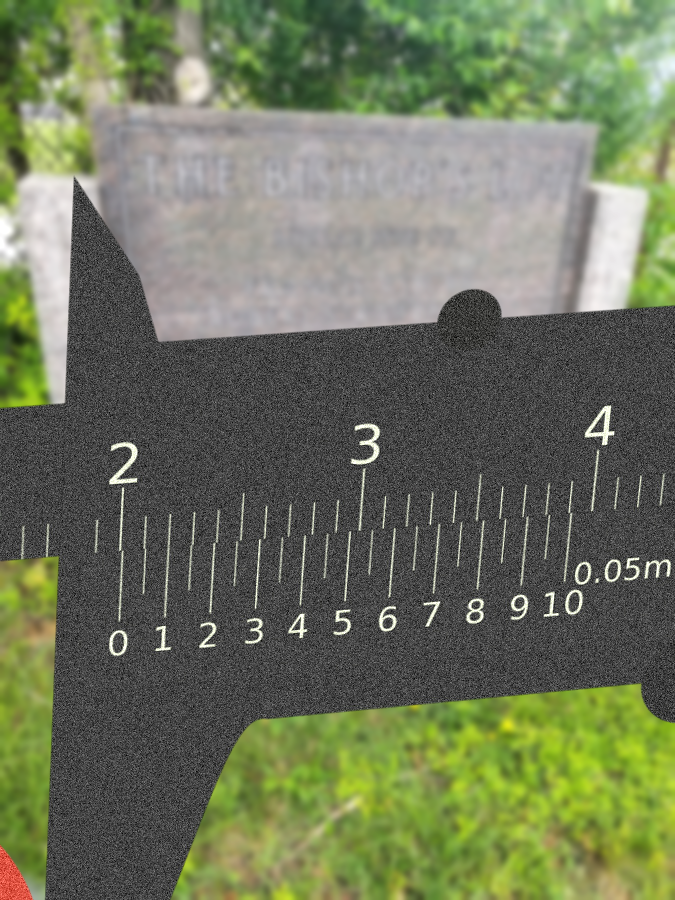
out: 20.10 mm
